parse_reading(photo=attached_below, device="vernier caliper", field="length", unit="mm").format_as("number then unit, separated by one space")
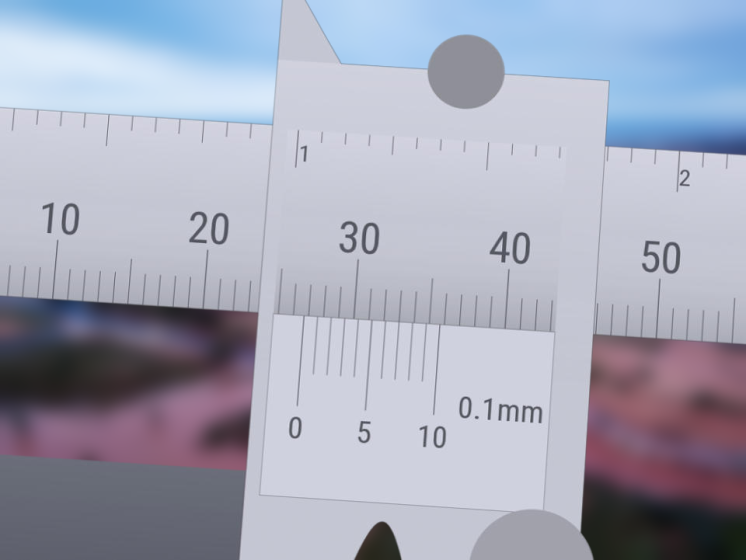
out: 26.7 mm
